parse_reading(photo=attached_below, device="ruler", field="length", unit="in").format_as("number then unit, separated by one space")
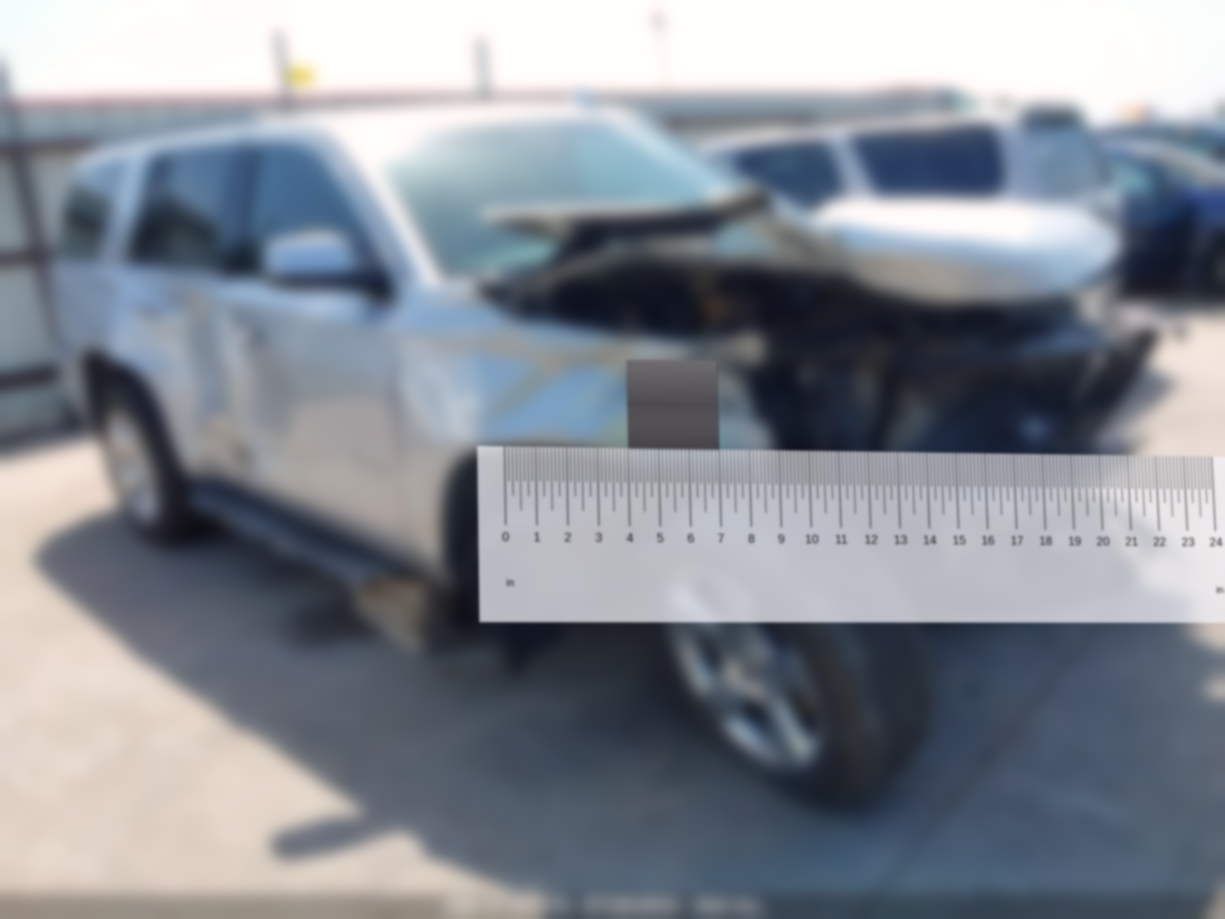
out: 3 in
